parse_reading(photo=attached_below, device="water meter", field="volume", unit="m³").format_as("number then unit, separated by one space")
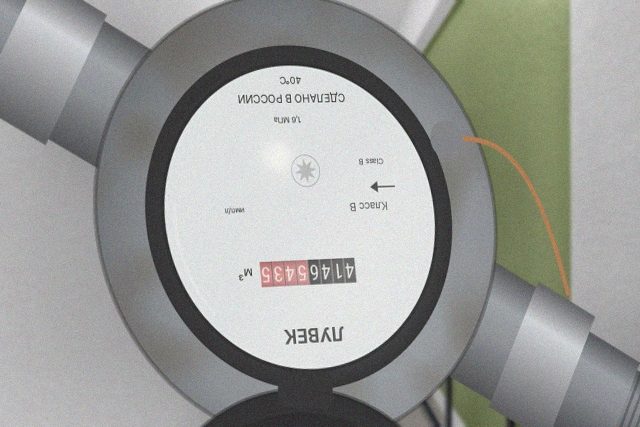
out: 4146.5435 m³
